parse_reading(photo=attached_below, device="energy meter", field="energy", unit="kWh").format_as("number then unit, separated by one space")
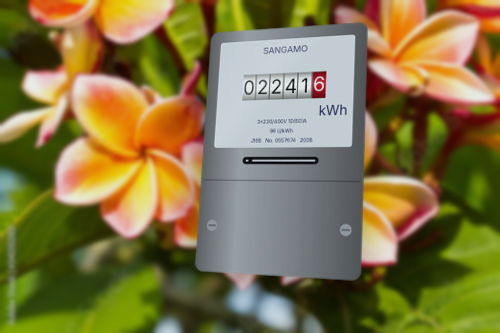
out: 2241.6 kWh
